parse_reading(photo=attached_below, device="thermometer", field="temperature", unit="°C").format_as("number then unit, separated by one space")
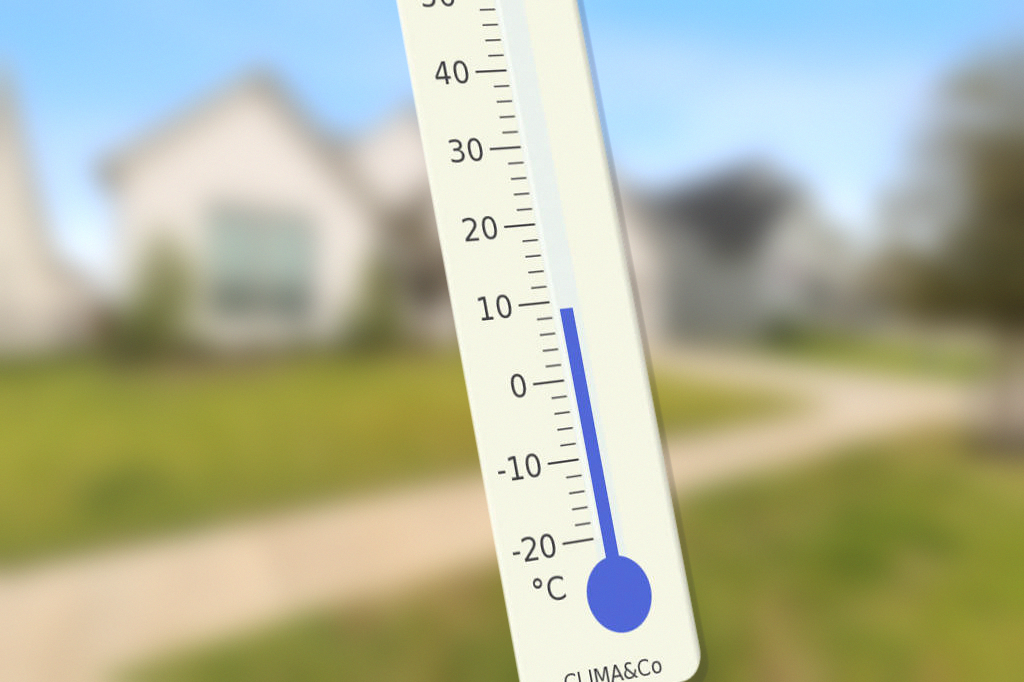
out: 9 °C
